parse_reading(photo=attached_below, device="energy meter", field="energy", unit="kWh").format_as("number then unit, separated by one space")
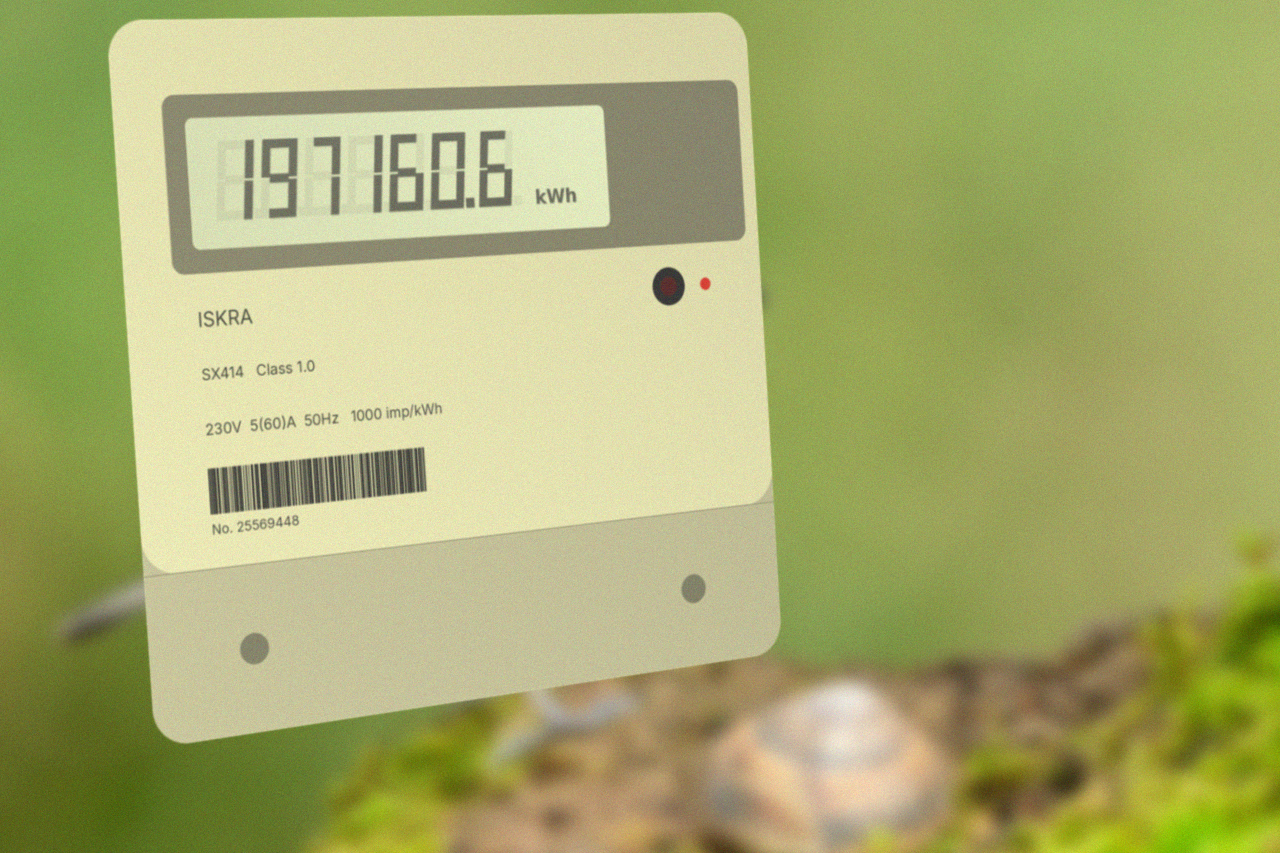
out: 197160.6 kWh
